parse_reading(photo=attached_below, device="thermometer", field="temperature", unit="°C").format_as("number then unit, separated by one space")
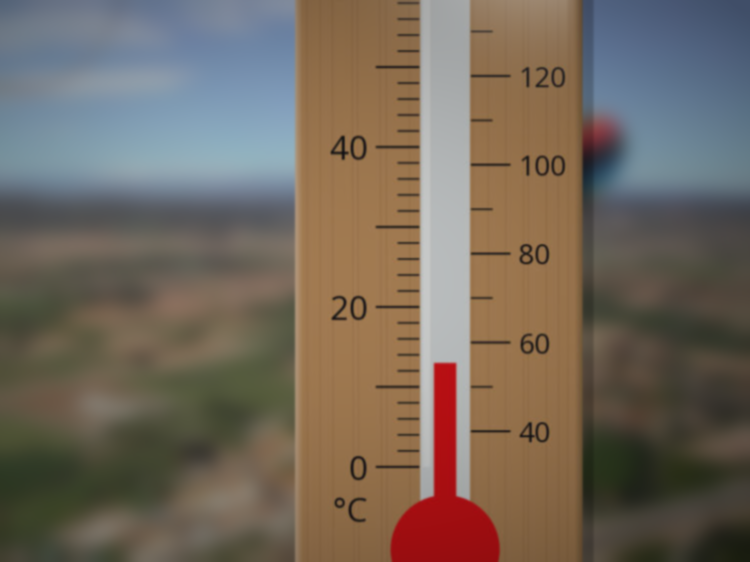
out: 13 °C
